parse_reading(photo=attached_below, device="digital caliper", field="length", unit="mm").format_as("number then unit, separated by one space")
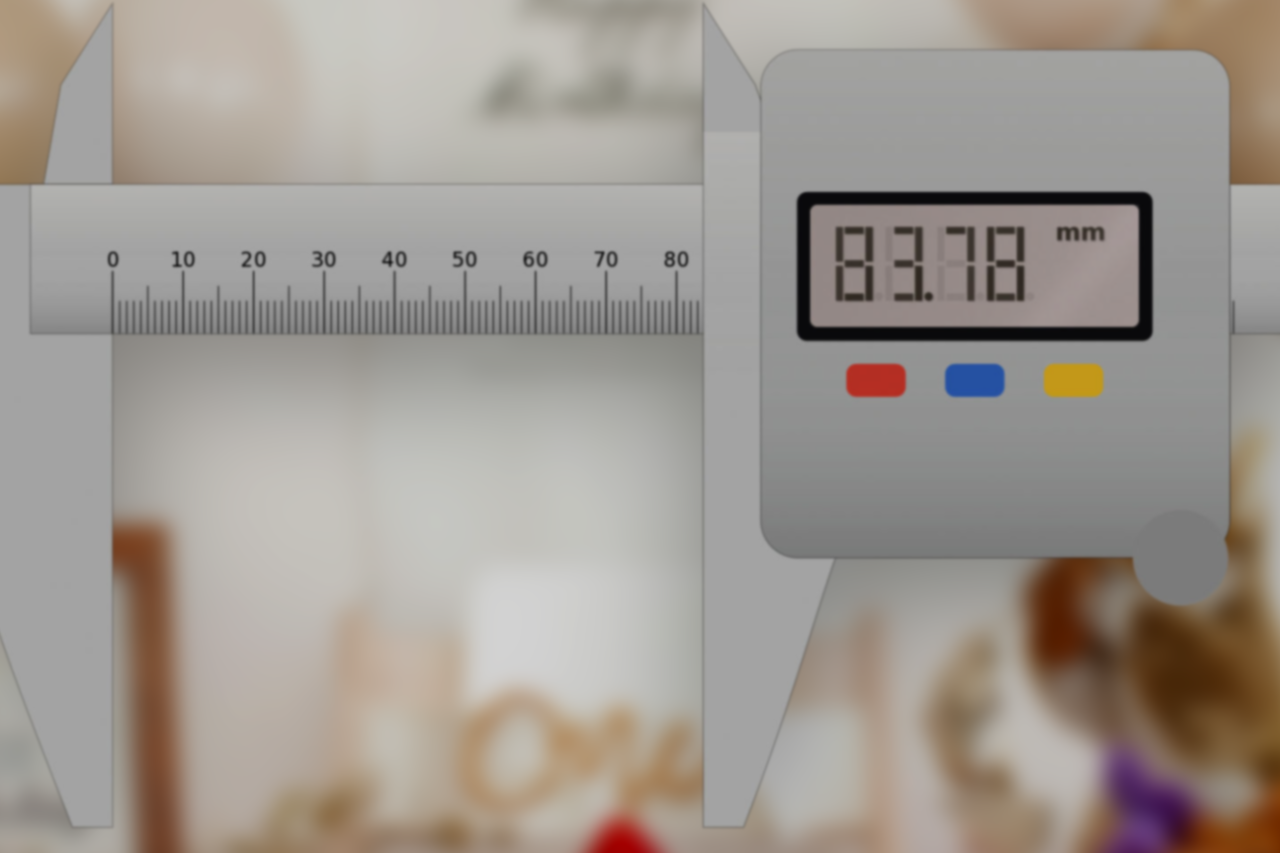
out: 83.78 mm
